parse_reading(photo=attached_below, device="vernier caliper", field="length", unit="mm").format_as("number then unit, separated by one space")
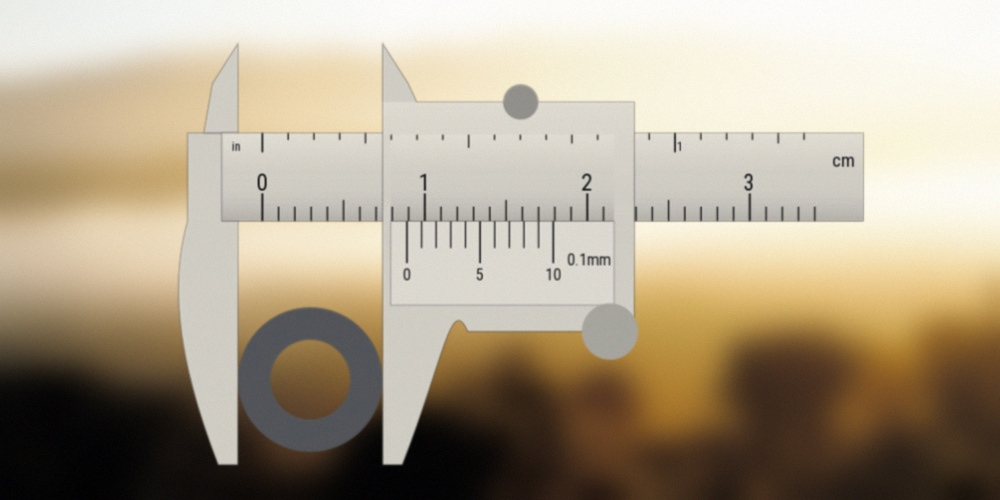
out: 8.9 mm
